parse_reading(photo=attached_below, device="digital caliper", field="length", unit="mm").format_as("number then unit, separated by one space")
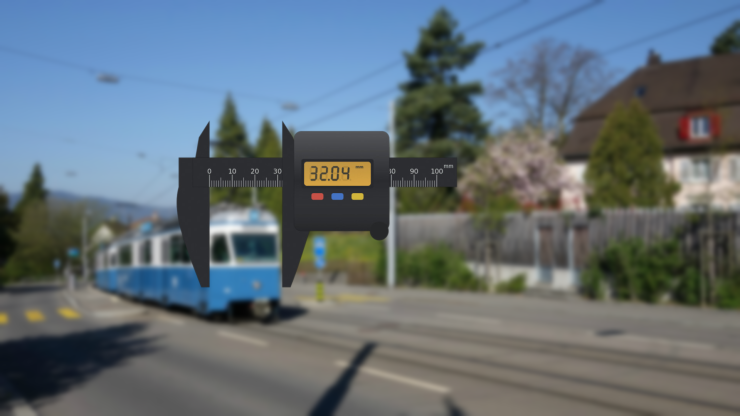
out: 32.04 mm
